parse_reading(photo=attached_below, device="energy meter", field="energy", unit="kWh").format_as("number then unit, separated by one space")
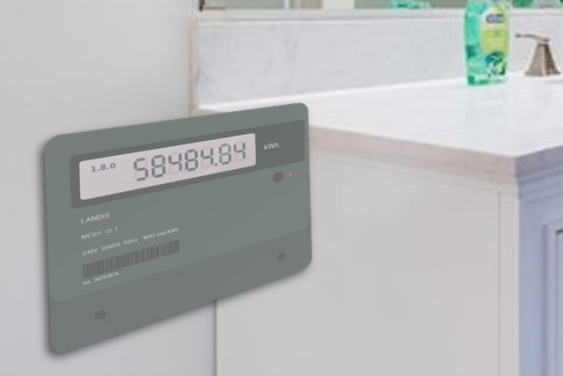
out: 58484.84 kWh
